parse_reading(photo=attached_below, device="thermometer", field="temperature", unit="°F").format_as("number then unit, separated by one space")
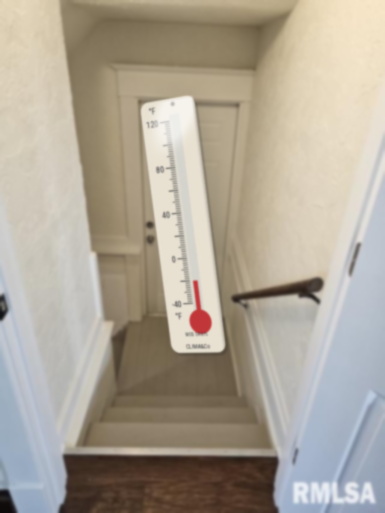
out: -20 °F
